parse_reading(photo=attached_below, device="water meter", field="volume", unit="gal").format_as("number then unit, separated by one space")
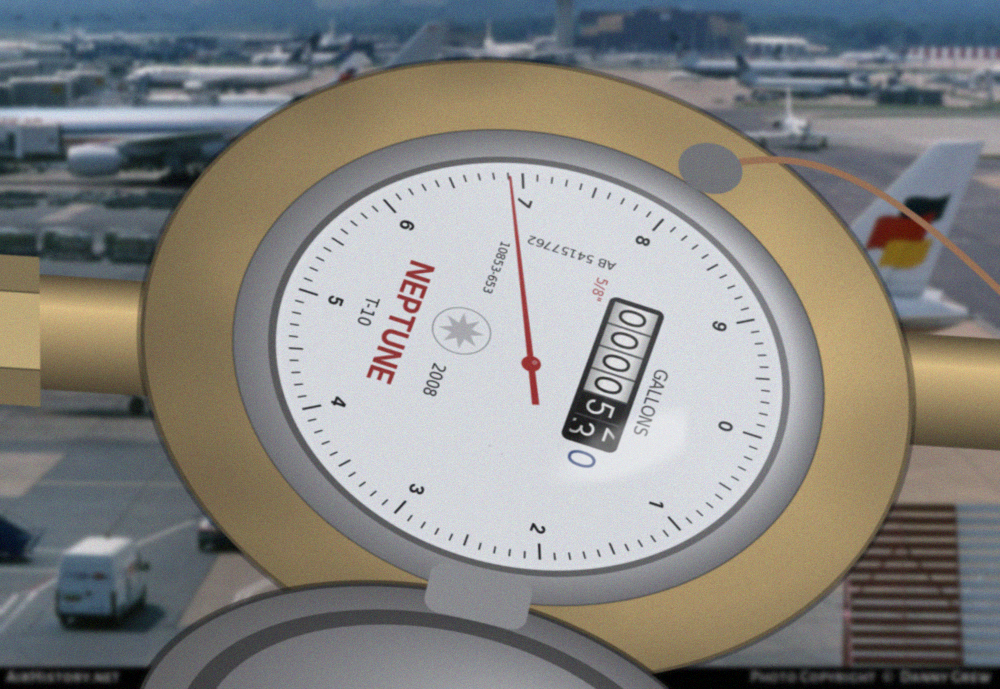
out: 526.9 gal
